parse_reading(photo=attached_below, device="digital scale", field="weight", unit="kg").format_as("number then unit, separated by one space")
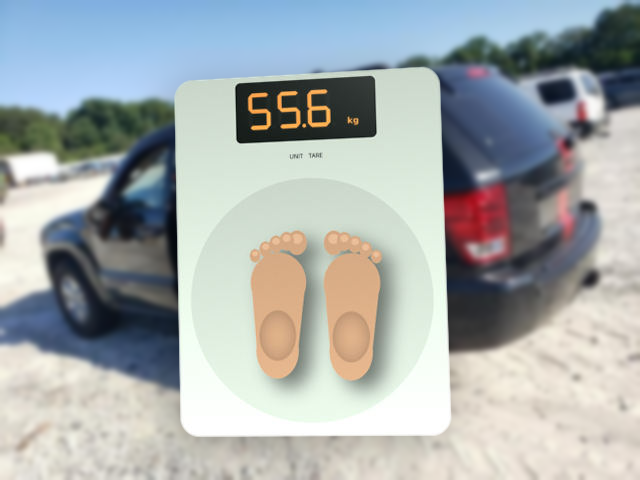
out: 55.6 kg
